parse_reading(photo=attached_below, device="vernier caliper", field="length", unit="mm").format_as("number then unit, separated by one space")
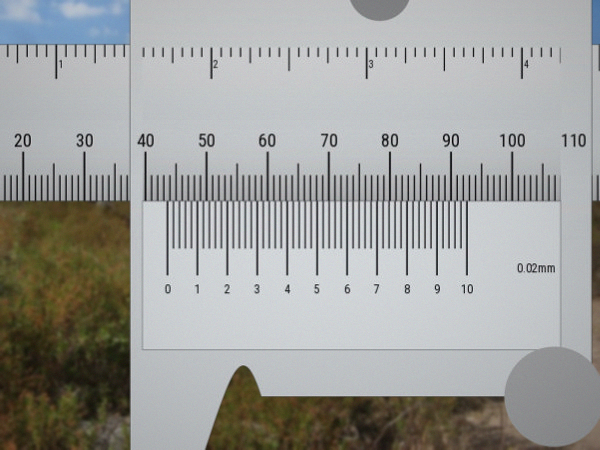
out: 43.6 mm
